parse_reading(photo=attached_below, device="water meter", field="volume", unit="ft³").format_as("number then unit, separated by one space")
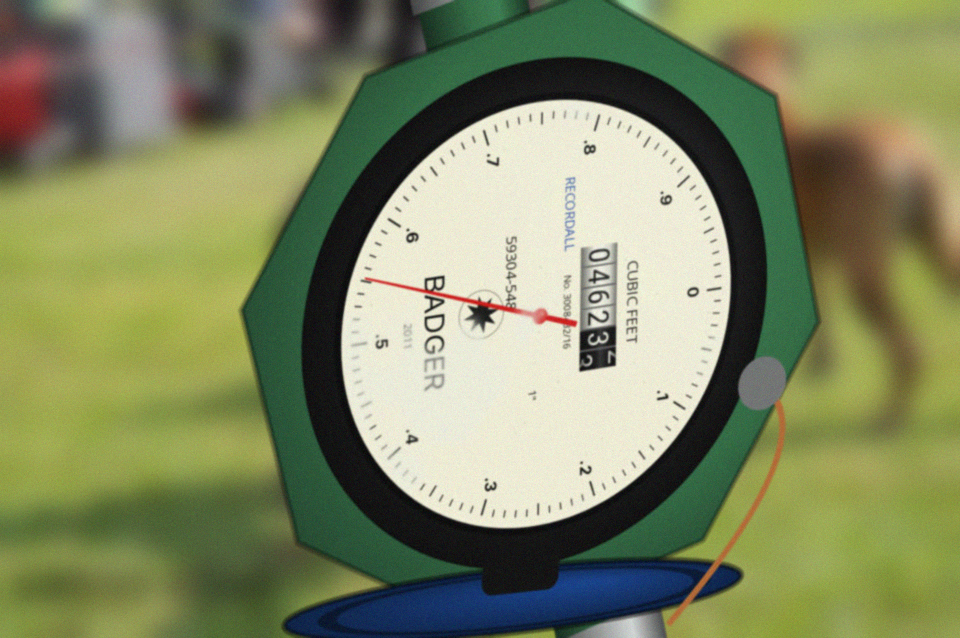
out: 46232.55 ft³
